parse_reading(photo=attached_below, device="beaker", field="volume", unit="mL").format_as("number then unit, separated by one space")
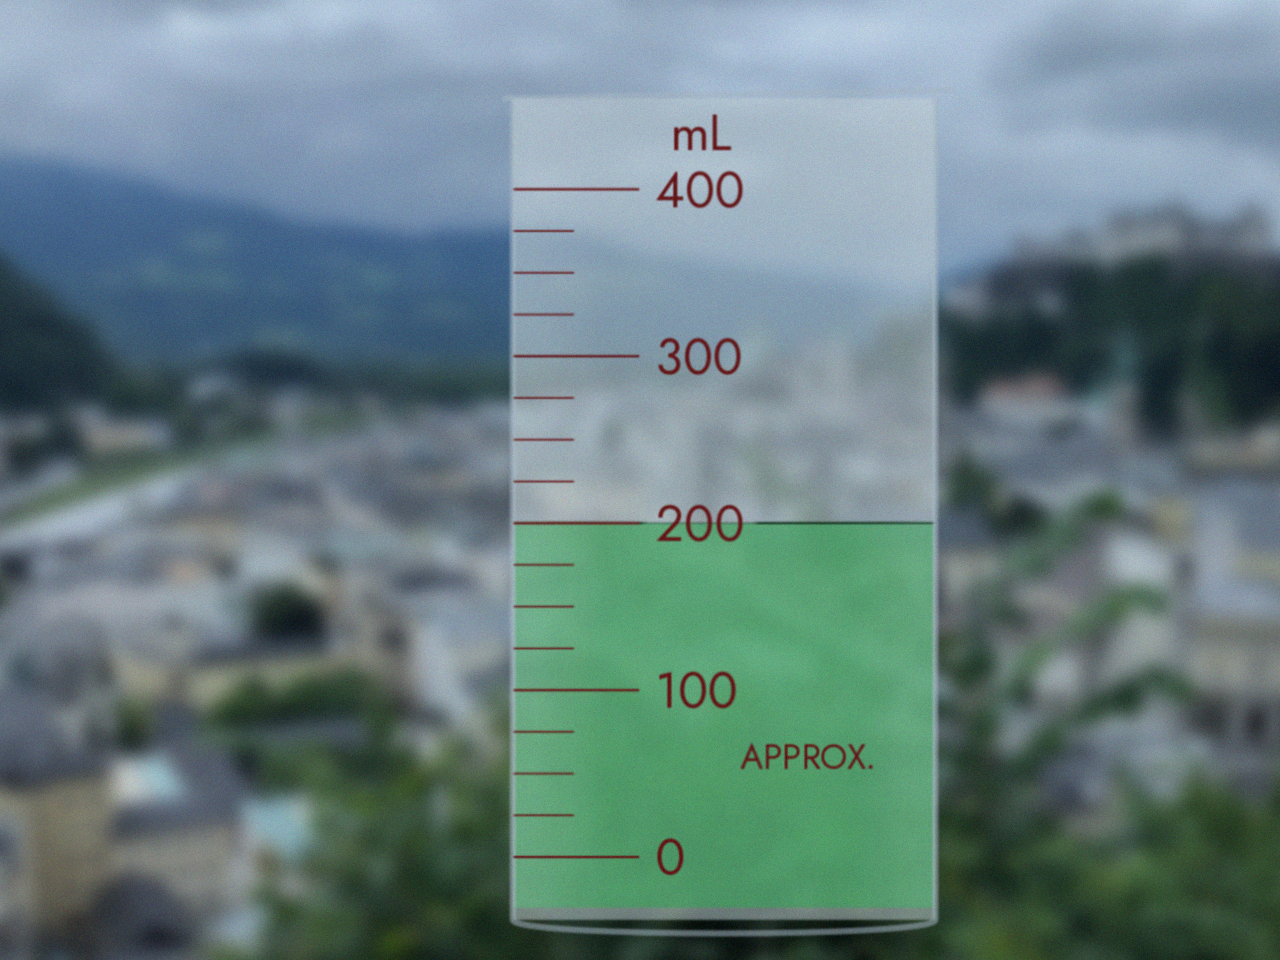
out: 200 mL
